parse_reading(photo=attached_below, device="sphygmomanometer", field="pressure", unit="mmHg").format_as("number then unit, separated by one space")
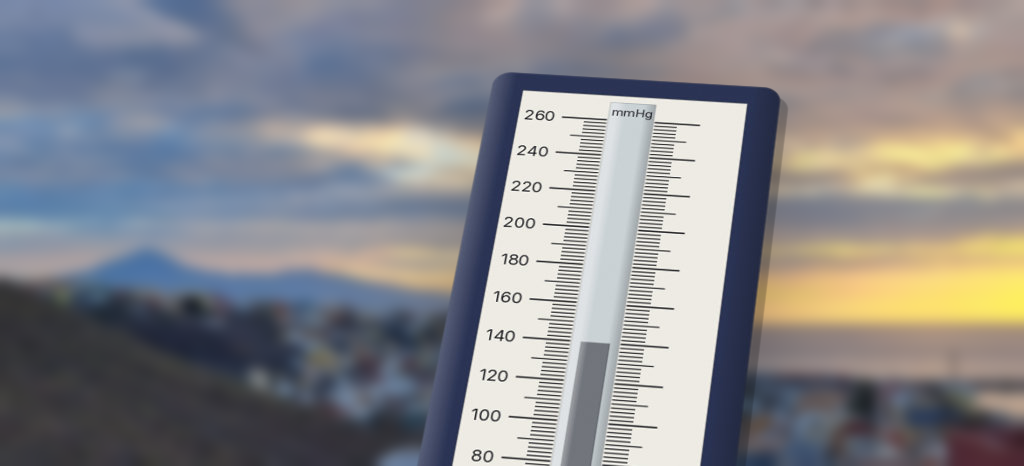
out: 140 mmHg
